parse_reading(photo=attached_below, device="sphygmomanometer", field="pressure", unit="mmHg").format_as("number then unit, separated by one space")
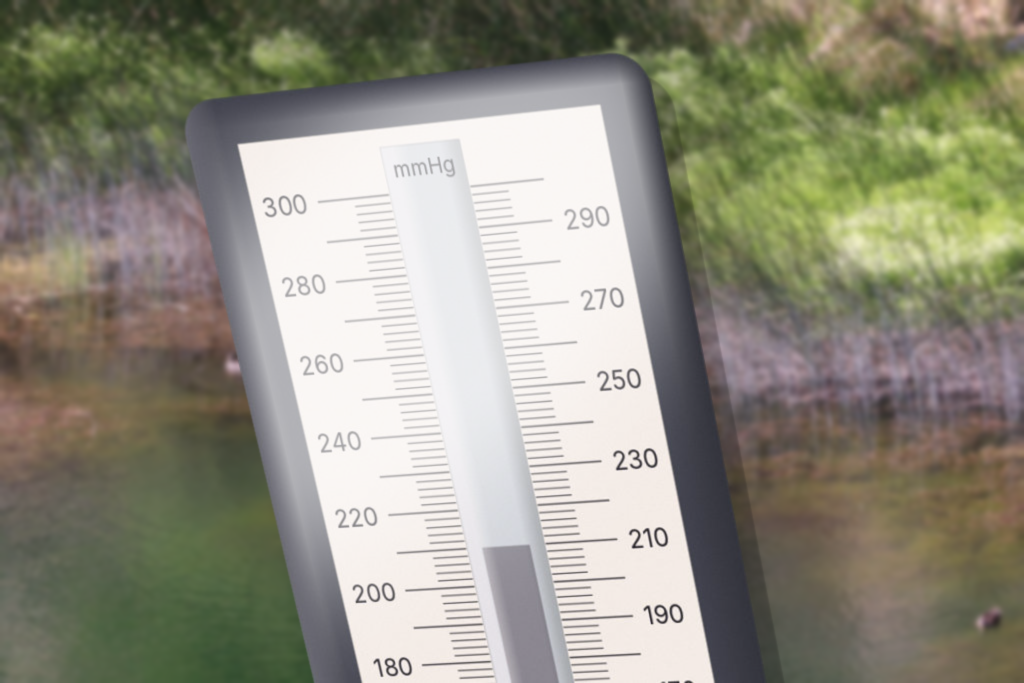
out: 210 mmHg
